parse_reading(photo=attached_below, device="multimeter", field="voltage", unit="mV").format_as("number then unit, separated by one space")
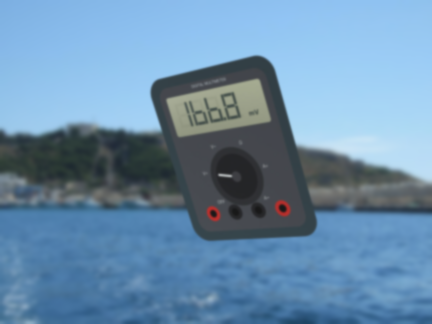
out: 166.8 mV
